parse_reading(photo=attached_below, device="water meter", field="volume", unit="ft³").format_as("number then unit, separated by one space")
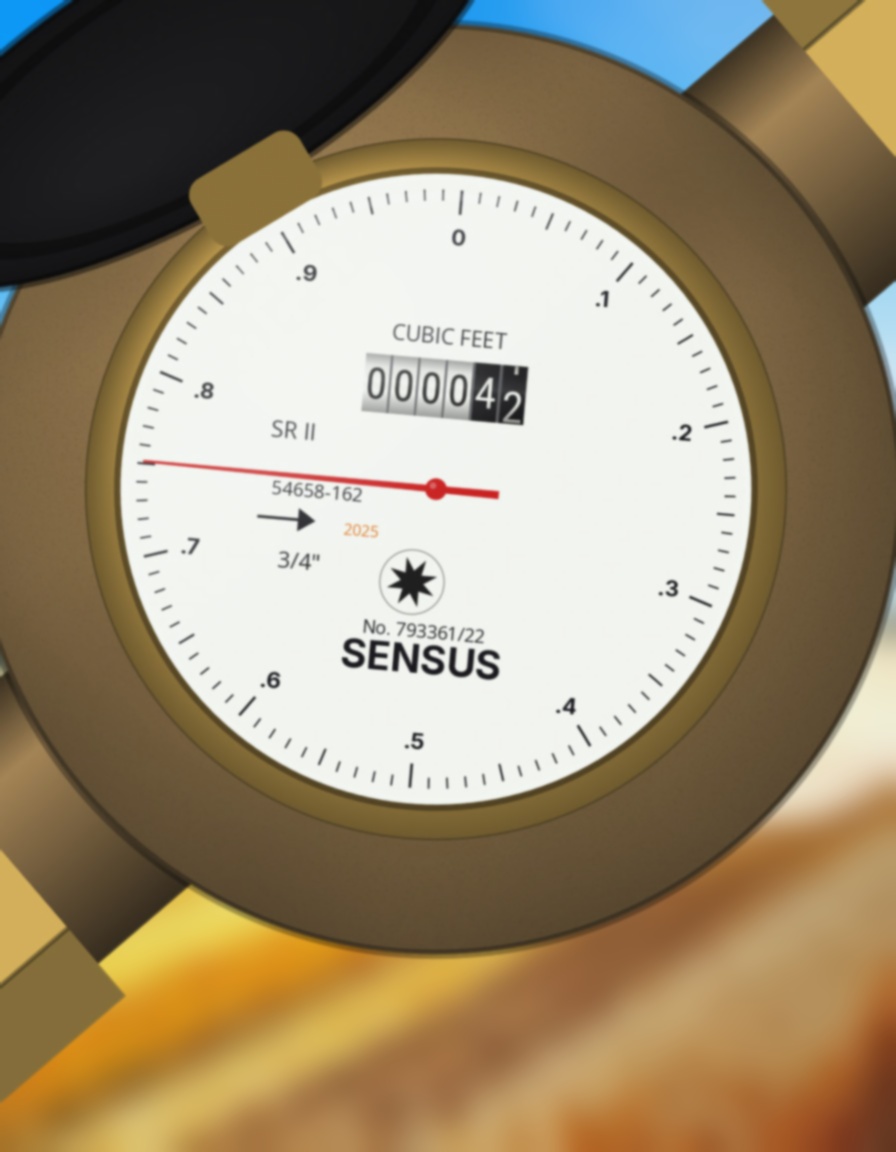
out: 41.75 ft³
